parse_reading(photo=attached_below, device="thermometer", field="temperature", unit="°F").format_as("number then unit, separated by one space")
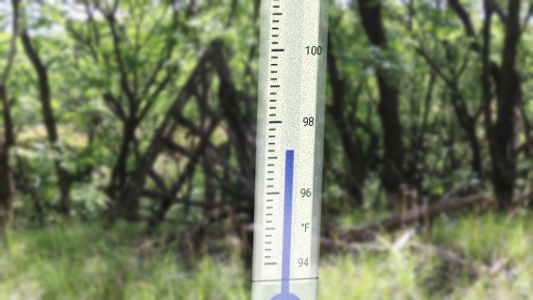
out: 97.2 °F
